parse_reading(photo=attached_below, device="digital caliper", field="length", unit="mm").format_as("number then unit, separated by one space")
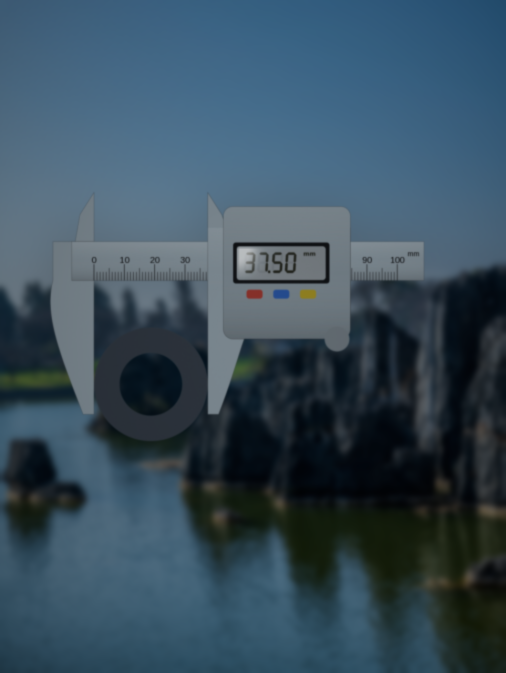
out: 37.50 mm
